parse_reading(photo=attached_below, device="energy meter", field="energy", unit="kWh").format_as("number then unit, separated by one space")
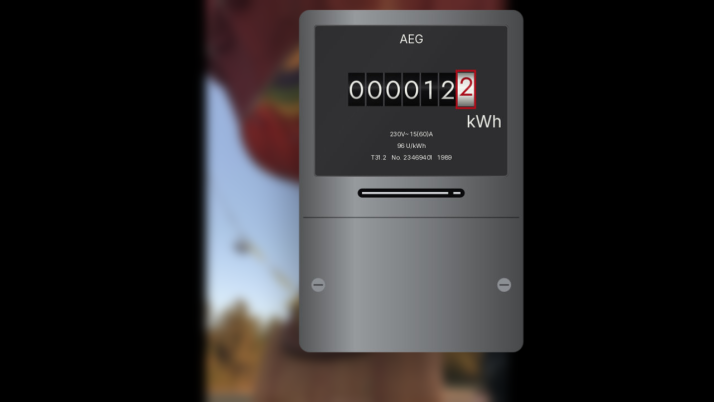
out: 12.2 kWh
